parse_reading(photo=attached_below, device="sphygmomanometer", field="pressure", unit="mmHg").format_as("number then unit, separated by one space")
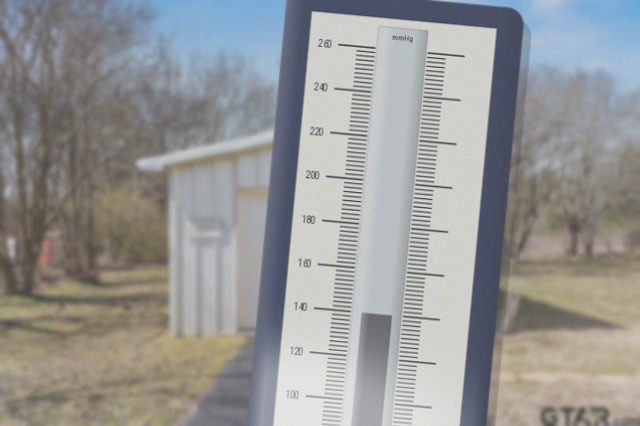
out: 140 mmHg
